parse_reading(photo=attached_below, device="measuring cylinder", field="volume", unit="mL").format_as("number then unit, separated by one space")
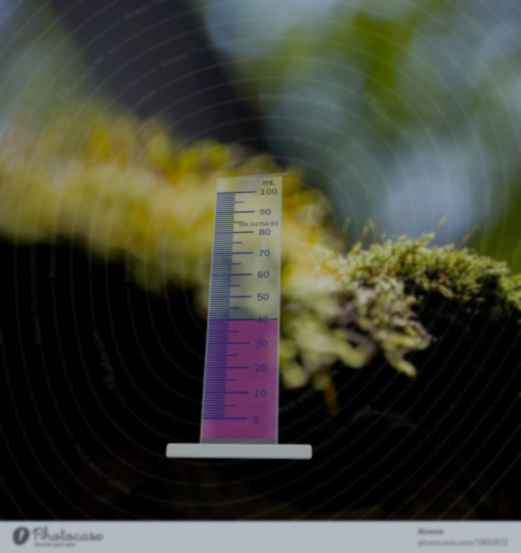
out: 40 mL
